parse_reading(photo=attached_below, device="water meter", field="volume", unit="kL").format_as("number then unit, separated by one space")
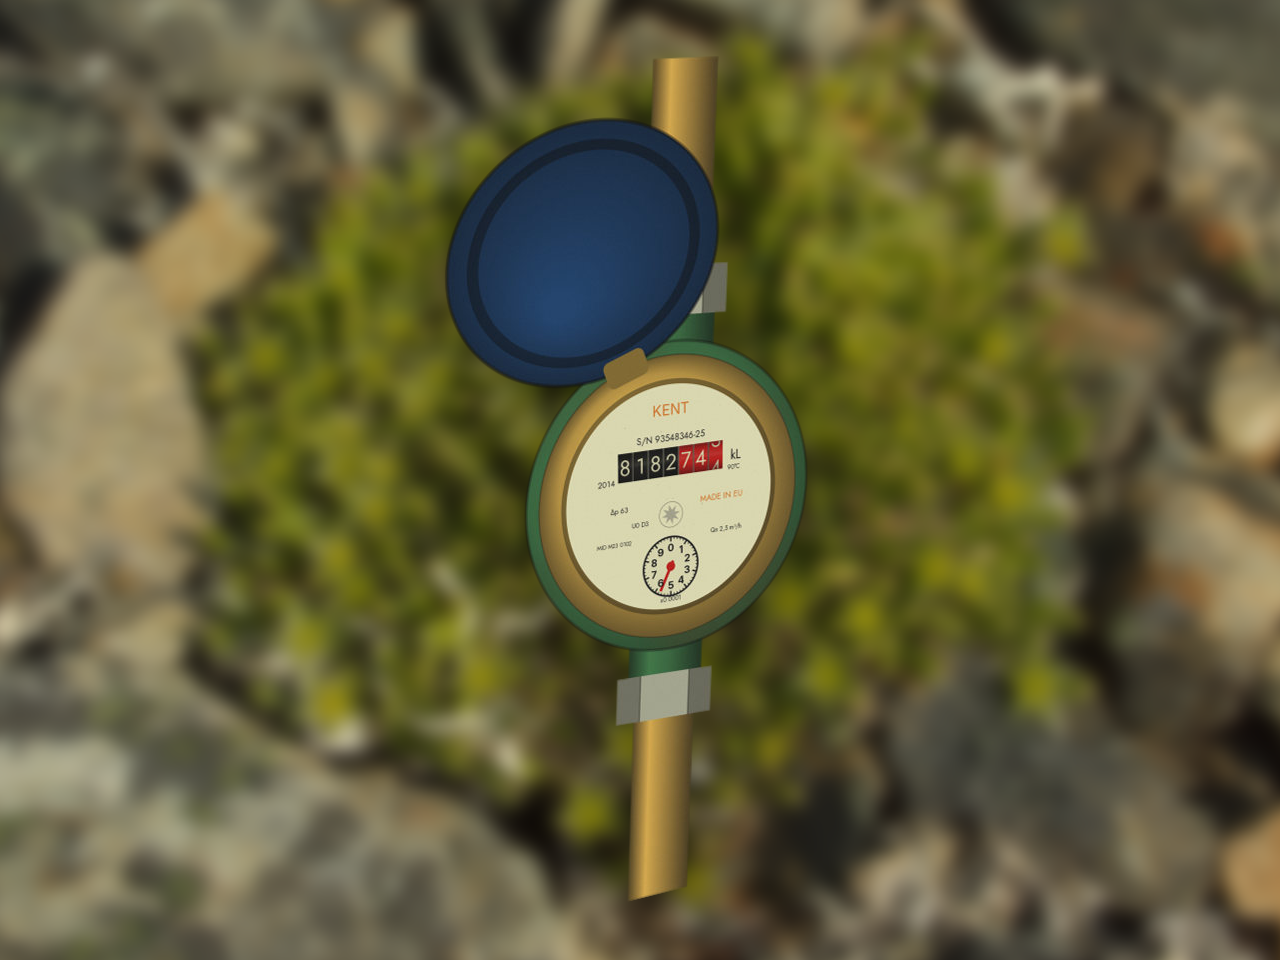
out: 8182.7435 kL
